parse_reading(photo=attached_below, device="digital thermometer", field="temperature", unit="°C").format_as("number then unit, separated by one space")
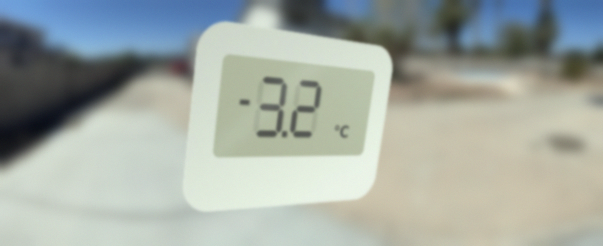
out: -3.2 °C
